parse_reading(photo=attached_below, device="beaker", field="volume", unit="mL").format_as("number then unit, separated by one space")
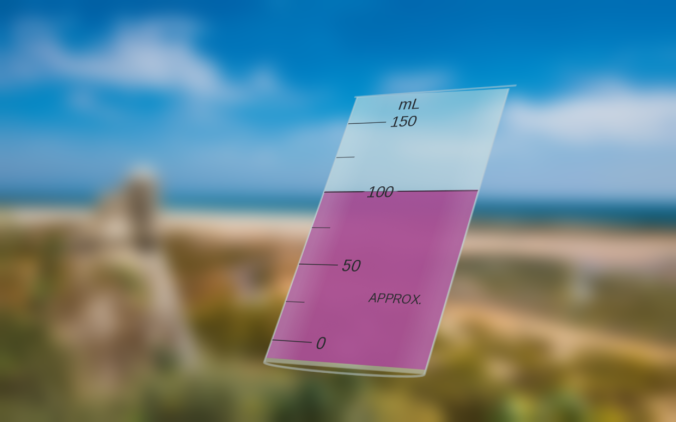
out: 100 mL
